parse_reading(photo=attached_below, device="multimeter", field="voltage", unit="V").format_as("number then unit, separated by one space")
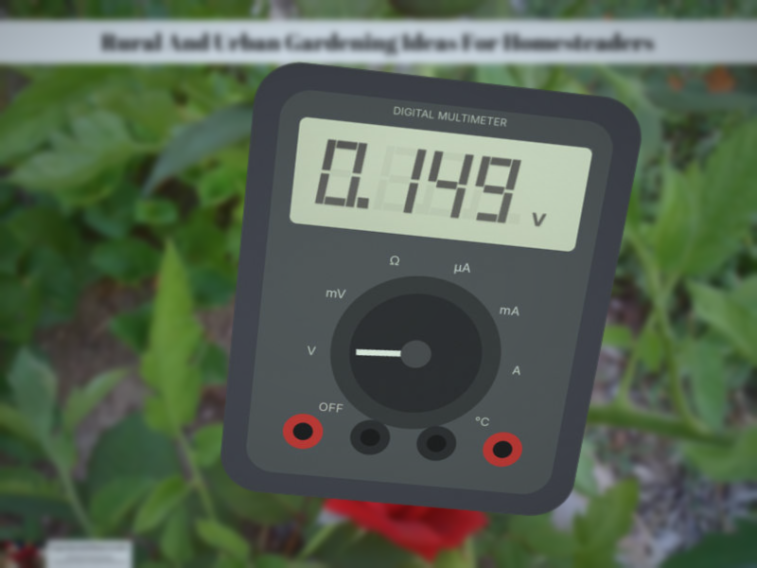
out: 0.149 V
